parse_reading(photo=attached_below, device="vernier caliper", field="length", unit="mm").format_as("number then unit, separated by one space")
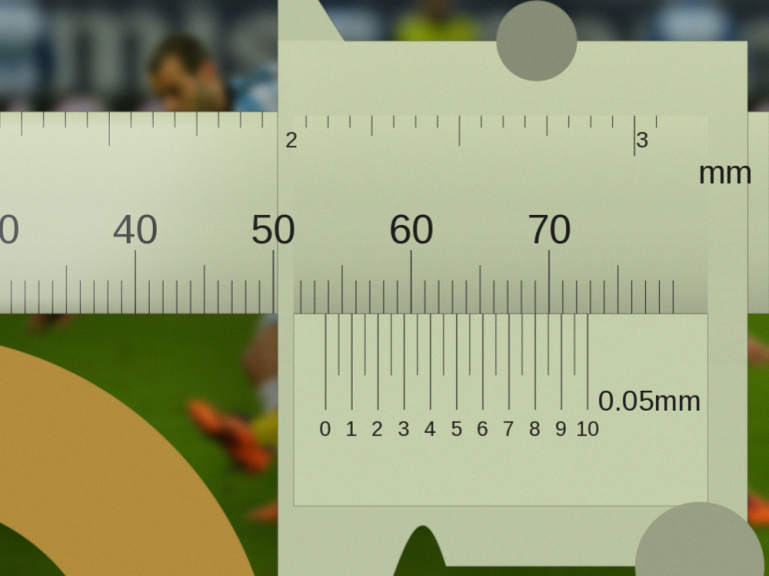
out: 53.8 mm
